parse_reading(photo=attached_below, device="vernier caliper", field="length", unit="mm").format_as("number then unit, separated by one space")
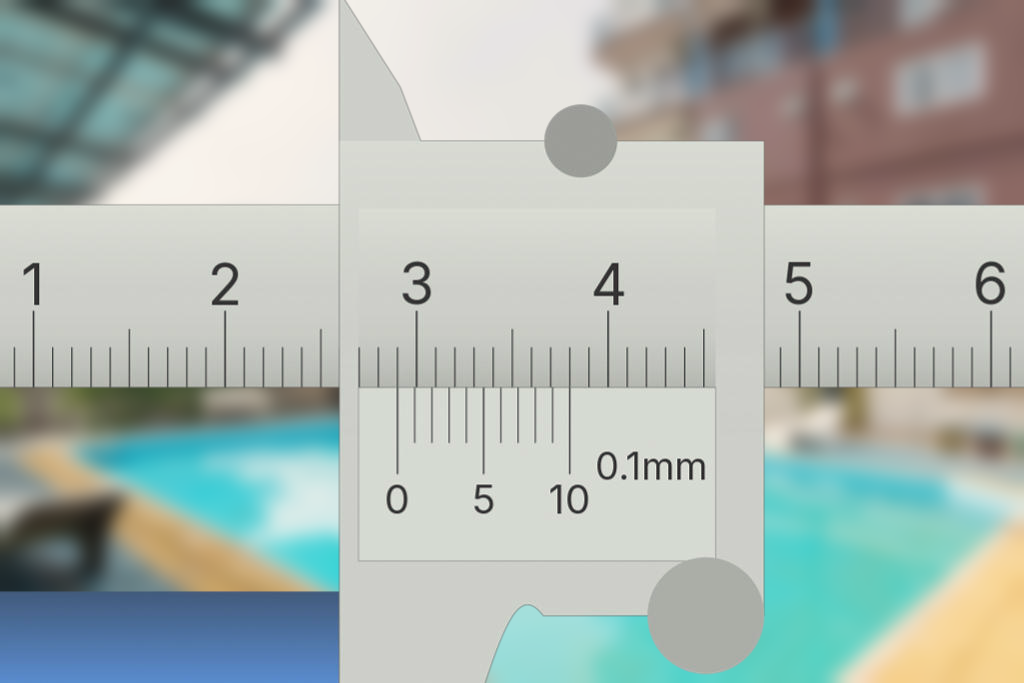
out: 29.0 mm
